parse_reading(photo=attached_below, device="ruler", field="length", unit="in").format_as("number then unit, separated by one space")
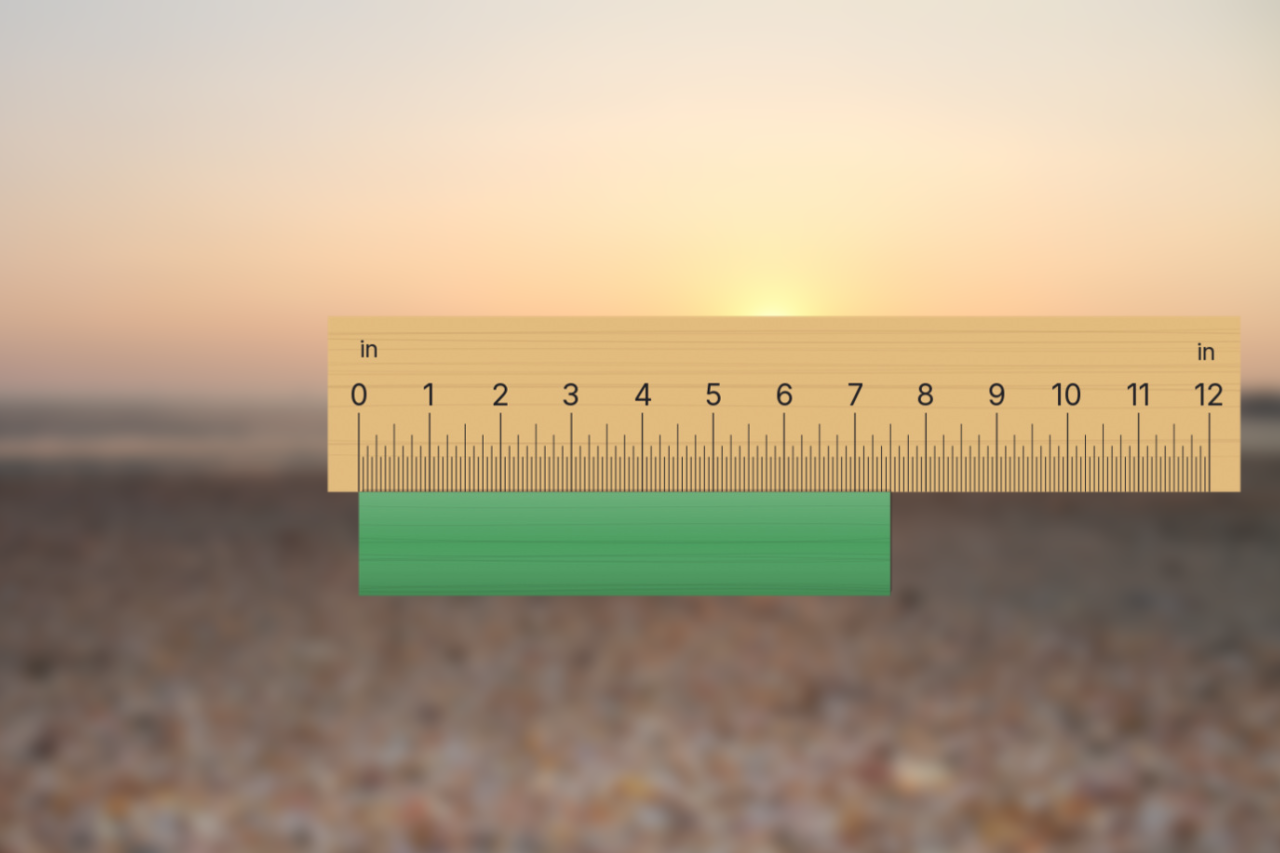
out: 7.5 in
